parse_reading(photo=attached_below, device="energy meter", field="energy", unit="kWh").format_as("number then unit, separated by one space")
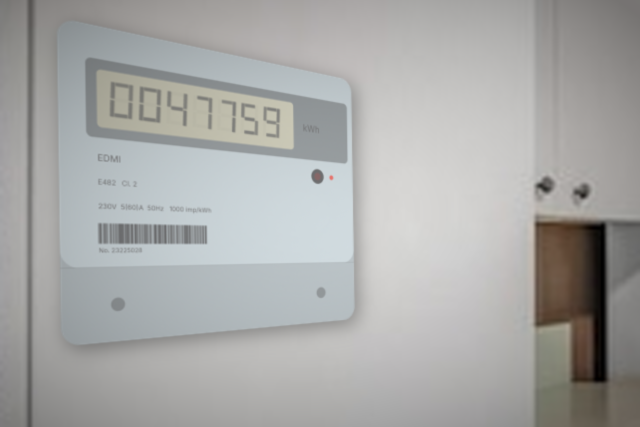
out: 47759 kWh
